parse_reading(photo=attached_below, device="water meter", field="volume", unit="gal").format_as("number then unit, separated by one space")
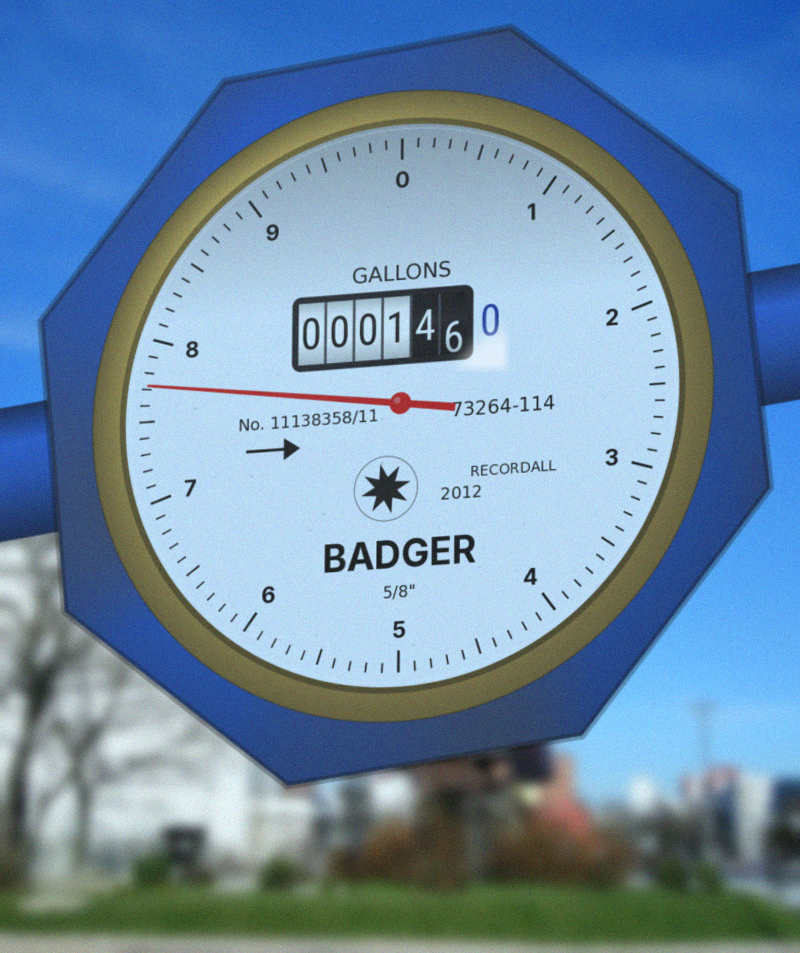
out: 1457.7 gal
